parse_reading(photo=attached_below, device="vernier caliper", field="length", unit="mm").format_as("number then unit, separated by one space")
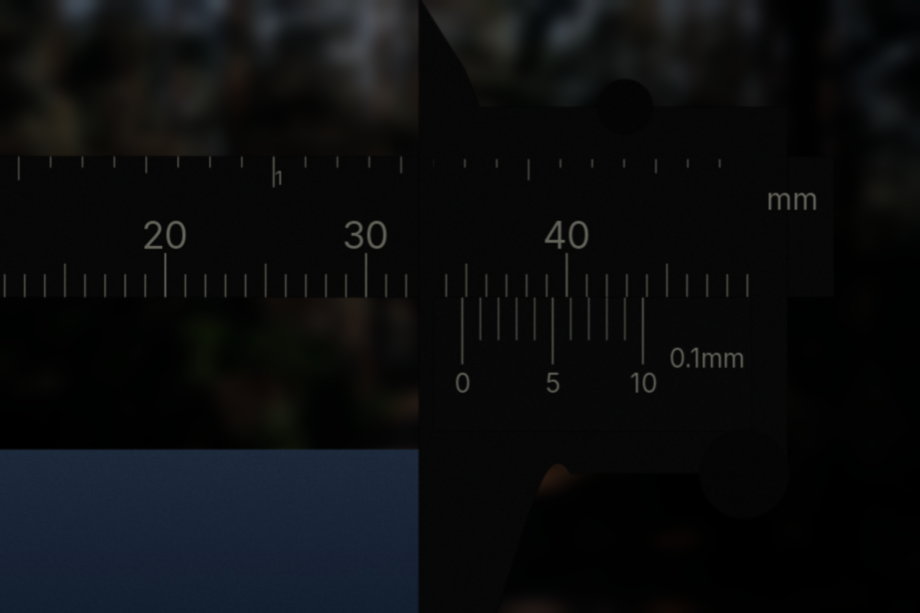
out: 34.8 mm
